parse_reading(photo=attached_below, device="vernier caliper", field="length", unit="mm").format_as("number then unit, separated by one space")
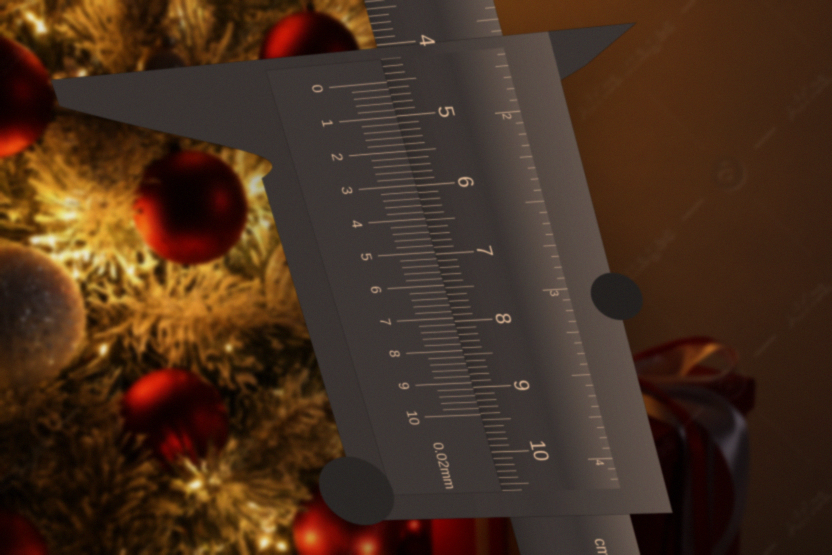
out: 45.2 mm
